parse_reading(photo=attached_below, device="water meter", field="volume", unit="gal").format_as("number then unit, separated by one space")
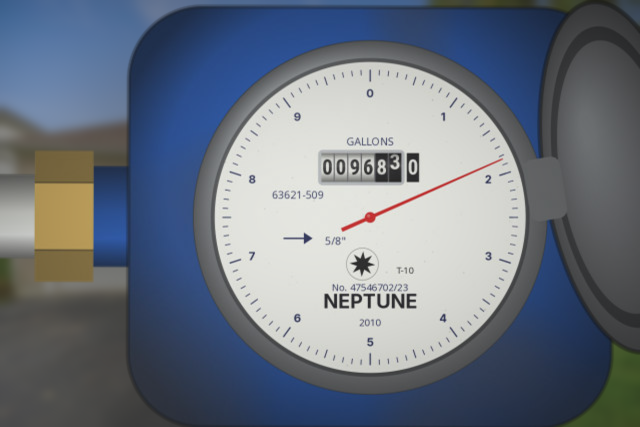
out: 96831.8 gal
